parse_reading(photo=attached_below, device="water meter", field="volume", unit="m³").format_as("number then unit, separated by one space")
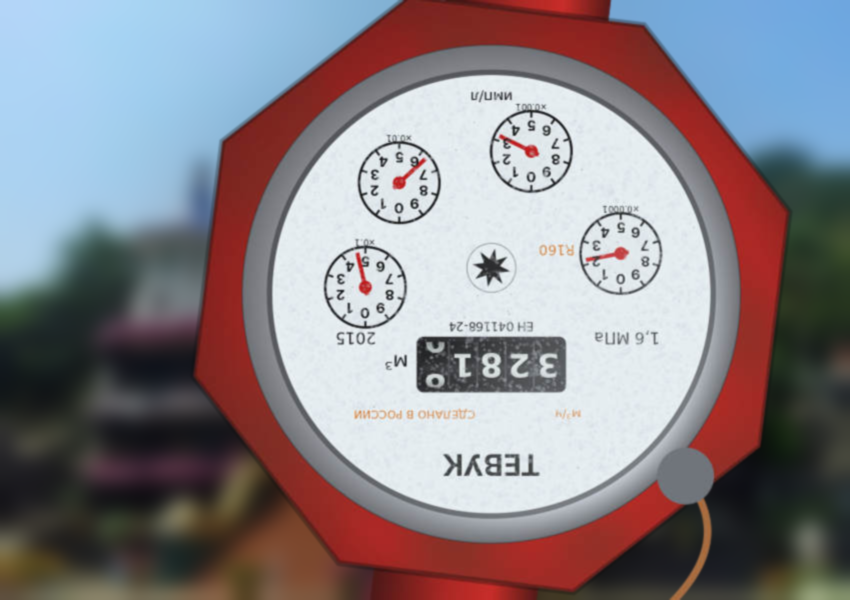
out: 32818.4632 m³
